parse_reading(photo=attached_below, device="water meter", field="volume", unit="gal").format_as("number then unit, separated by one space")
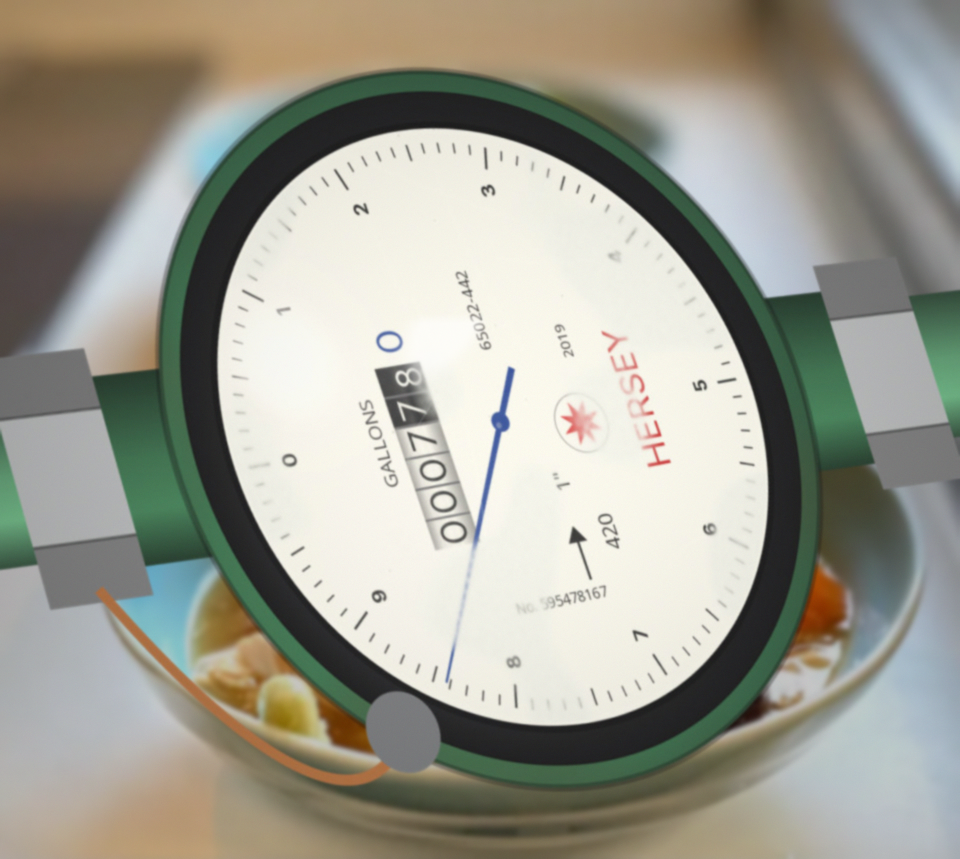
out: 7778.4 gal
